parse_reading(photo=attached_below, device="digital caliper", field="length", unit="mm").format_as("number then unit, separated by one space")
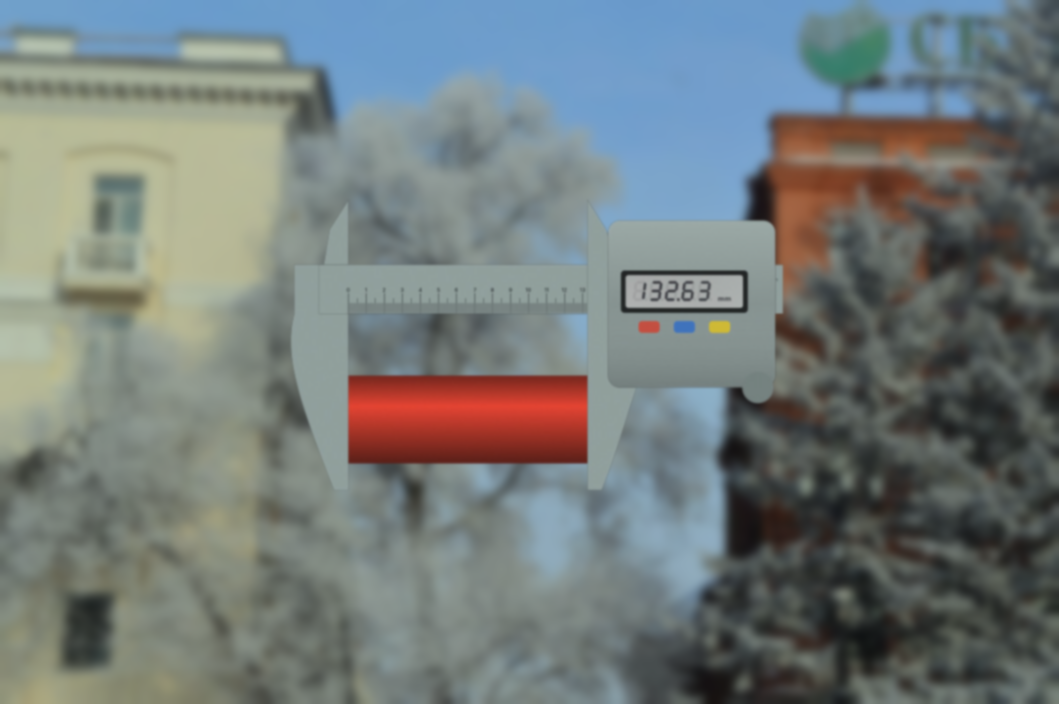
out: 132.63 mm
